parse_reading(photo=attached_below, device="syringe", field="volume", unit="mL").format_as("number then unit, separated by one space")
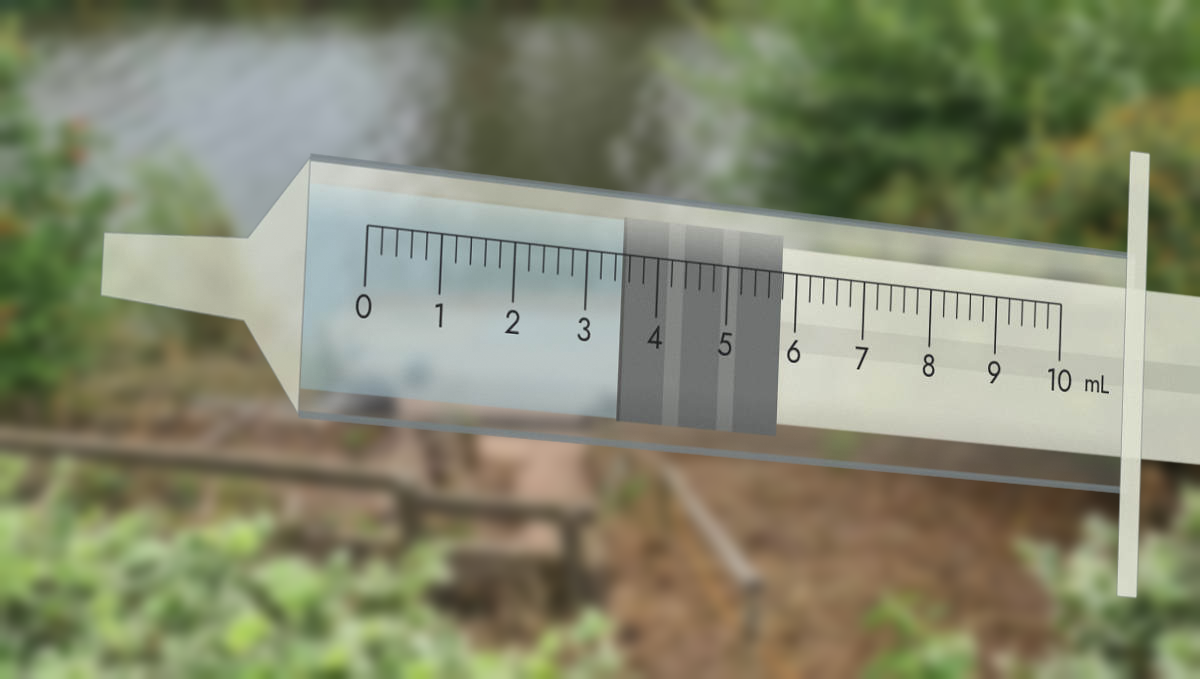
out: 3.5 mL
